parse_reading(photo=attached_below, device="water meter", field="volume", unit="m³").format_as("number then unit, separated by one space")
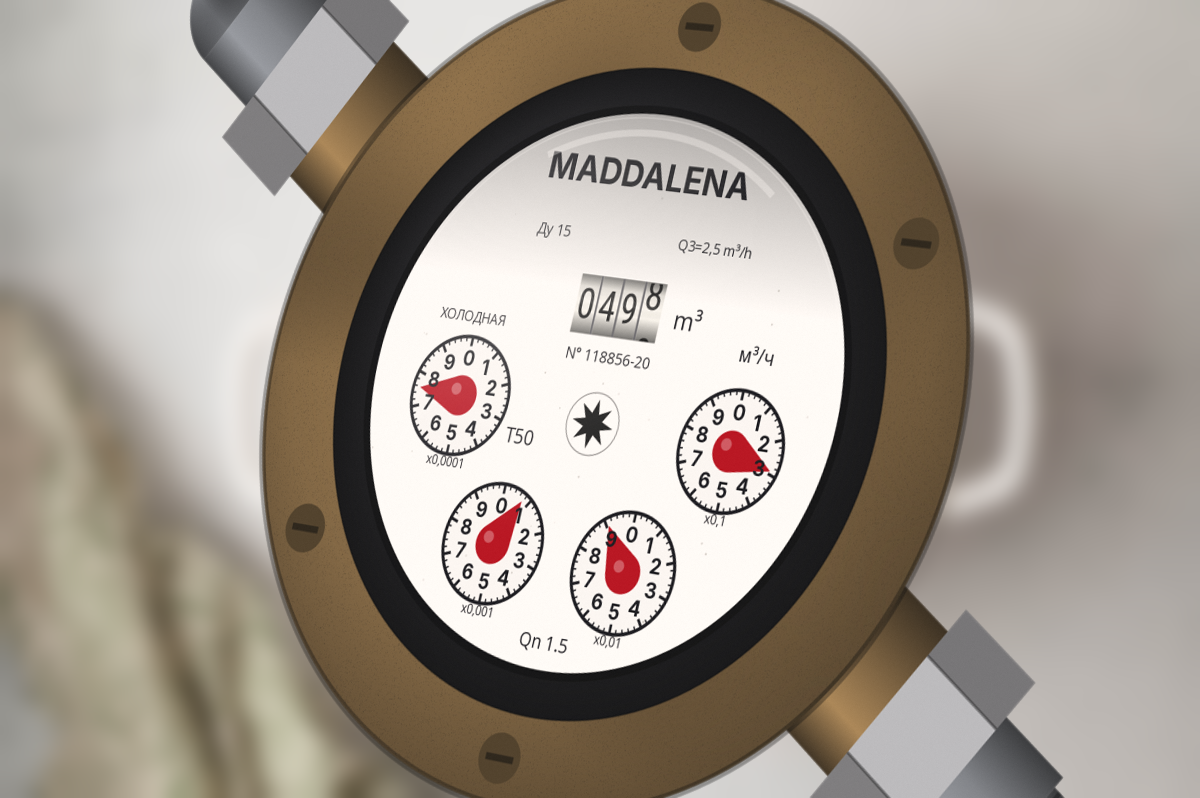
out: 498.2907 m³
